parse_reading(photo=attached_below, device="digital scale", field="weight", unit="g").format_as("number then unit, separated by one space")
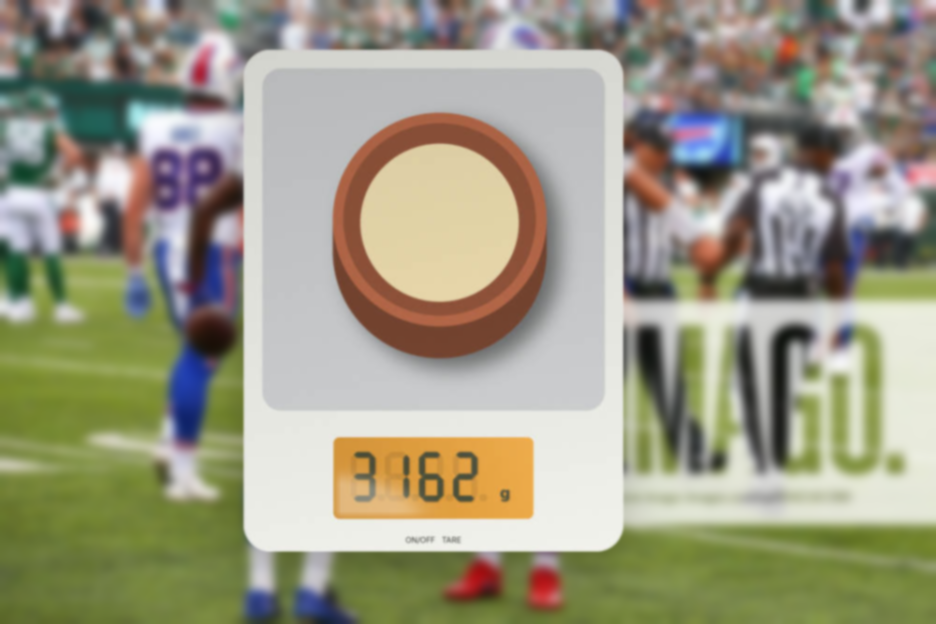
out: 3162 g
